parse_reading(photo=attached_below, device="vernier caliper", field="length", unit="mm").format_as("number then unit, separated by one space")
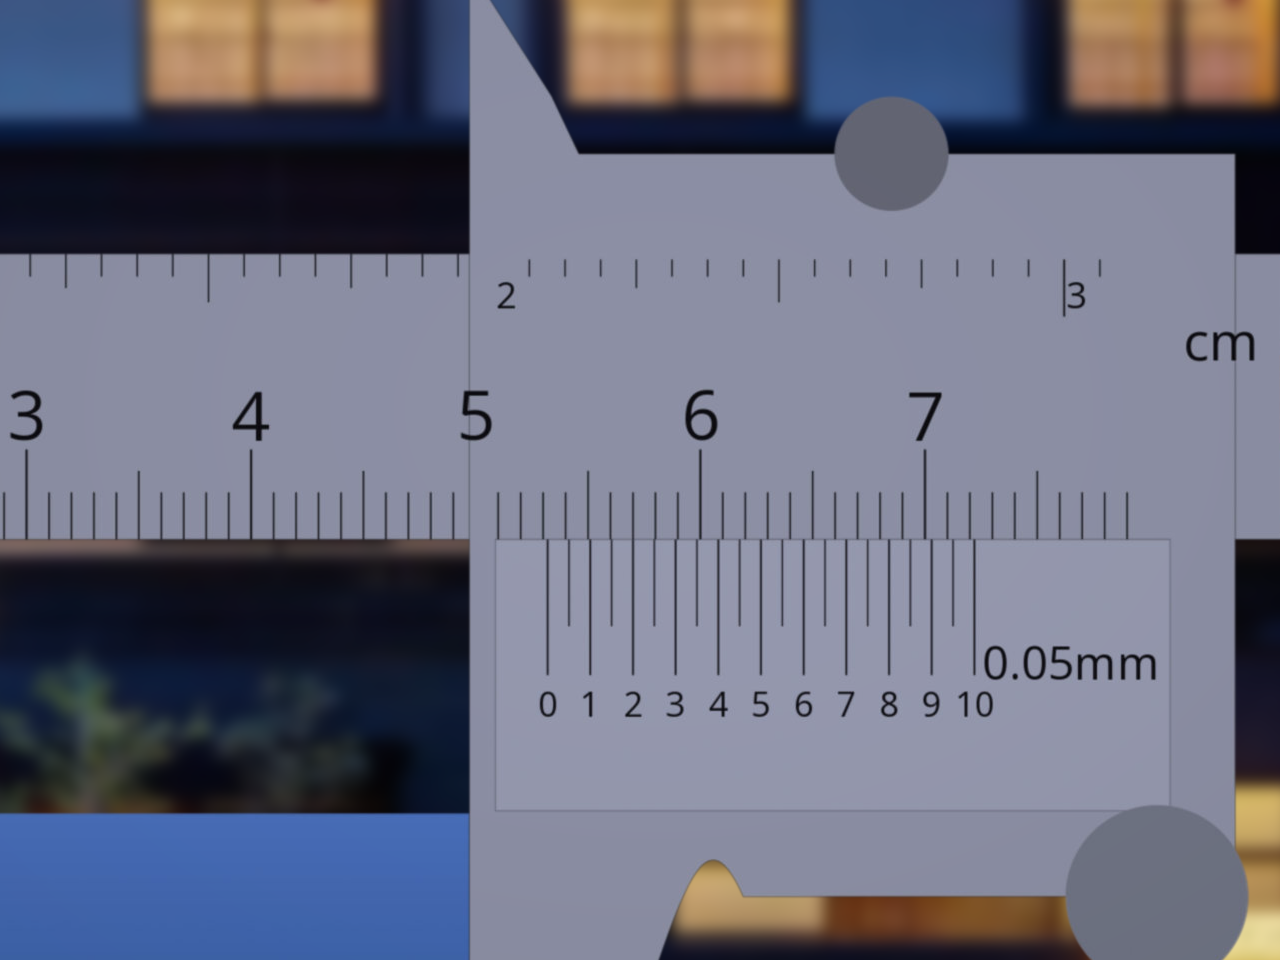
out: 53.2 mm
